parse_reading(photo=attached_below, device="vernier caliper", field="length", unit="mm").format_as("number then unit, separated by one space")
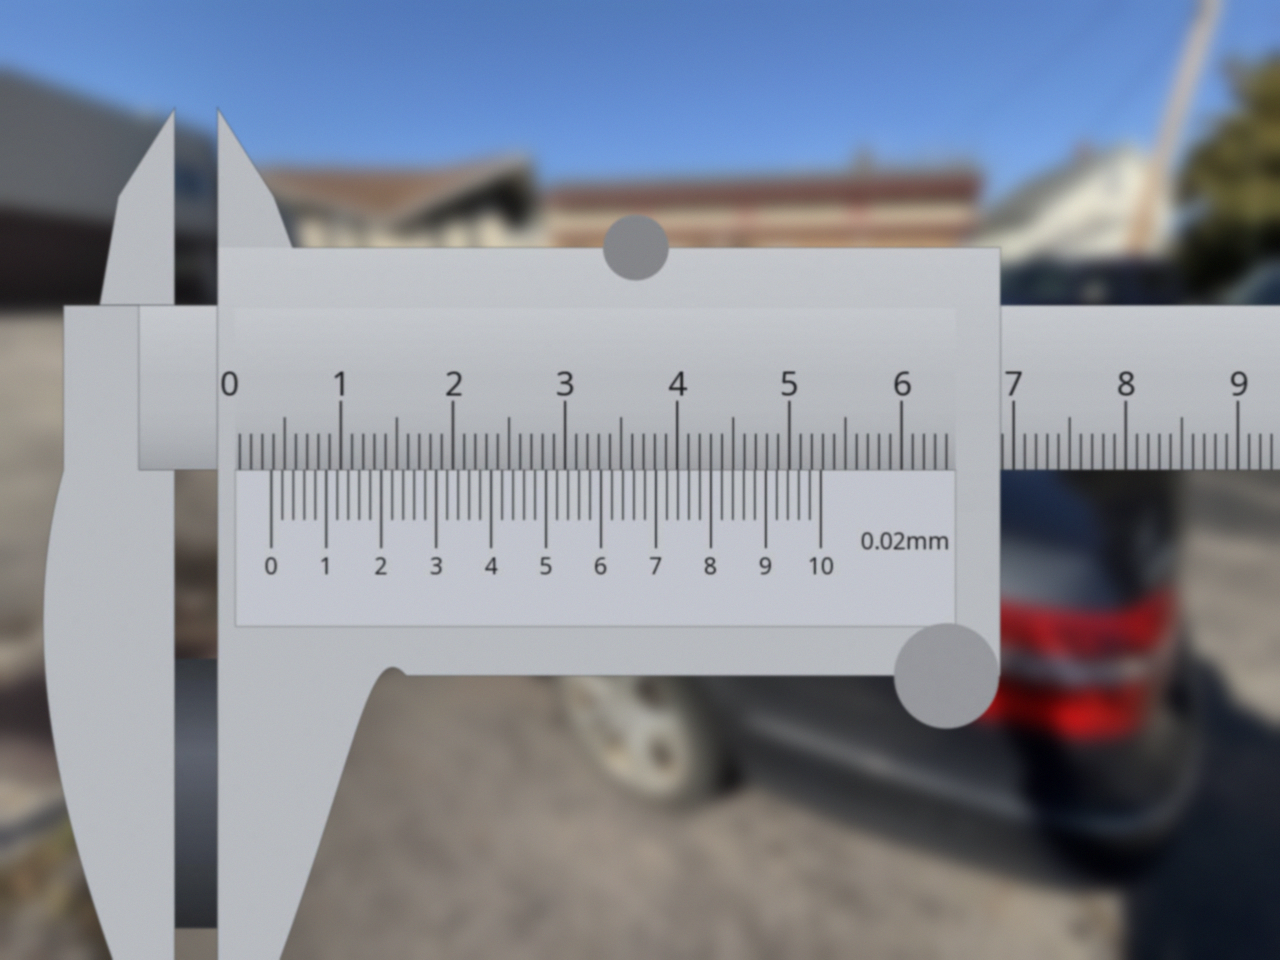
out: 3.8 mm
